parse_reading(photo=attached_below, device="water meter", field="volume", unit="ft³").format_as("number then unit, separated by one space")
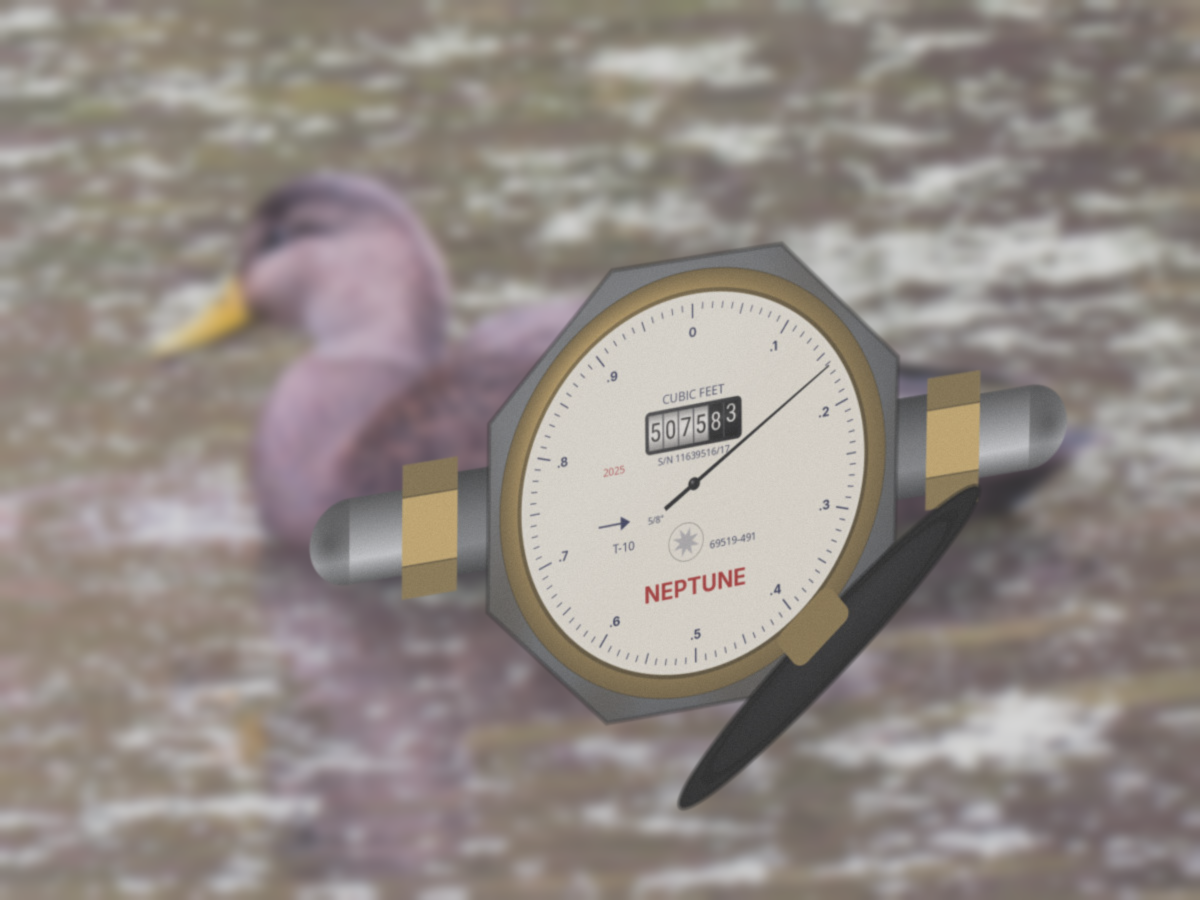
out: 507583.16 ft³
